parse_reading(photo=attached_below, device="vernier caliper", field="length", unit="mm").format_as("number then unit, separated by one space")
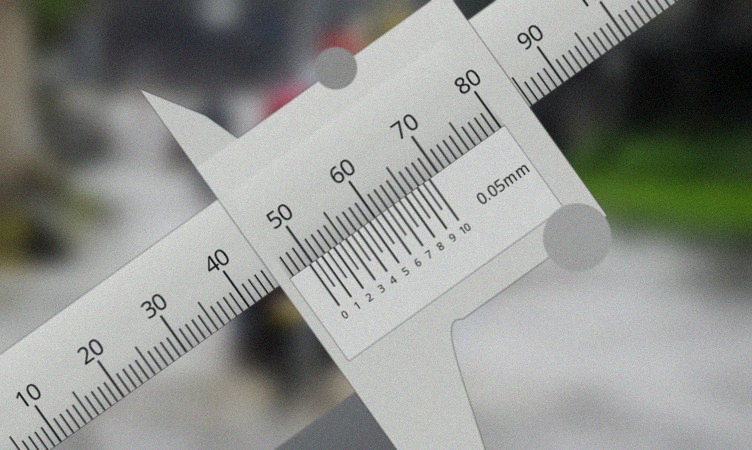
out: 49.6 mm
